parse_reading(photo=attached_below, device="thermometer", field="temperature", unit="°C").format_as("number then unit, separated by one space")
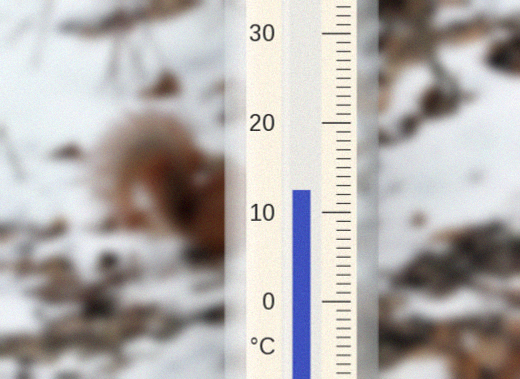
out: 12.5 °C
